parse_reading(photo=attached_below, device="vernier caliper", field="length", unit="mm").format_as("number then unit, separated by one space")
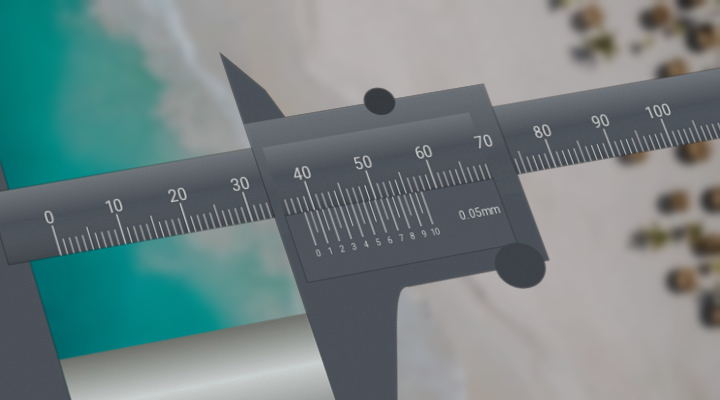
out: 38.4 mm
